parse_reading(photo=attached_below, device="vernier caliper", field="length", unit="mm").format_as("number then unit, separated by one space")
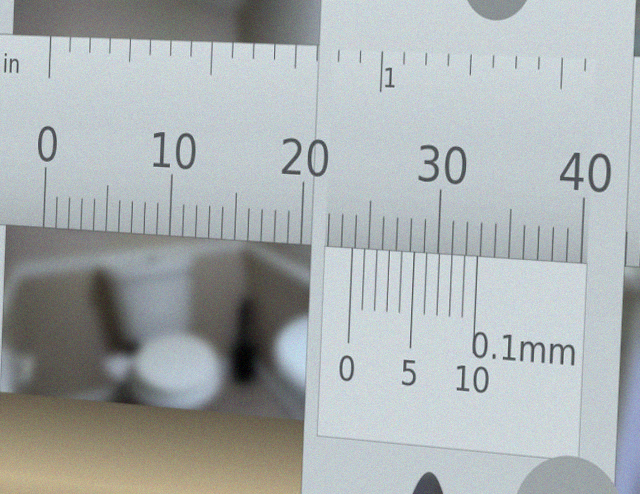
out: 23.8 mm
